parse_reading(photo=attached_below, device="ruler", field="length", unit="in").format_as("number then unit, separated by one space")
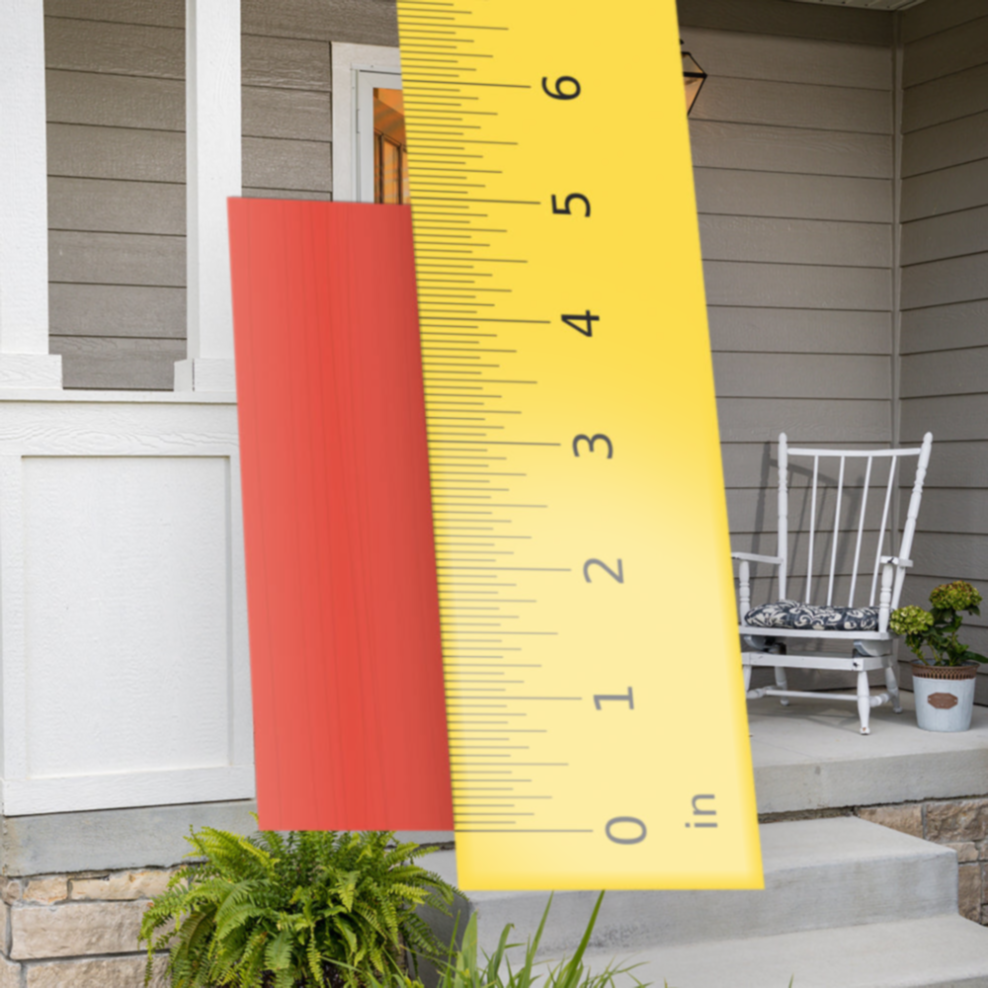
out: 4.9375 in
